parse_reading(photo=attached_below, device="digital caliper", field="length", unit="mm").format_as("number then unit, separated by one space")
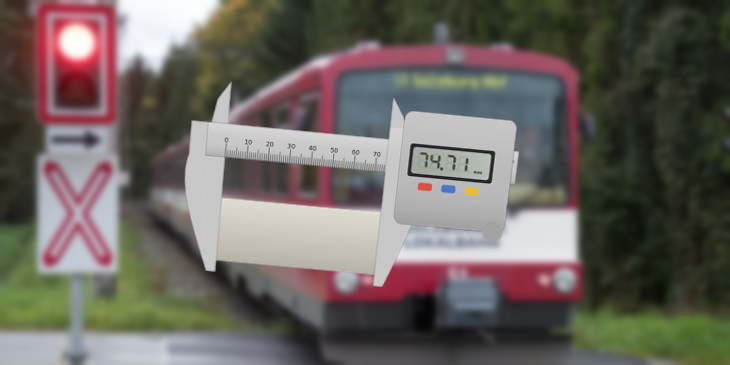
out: 74.71 mm
